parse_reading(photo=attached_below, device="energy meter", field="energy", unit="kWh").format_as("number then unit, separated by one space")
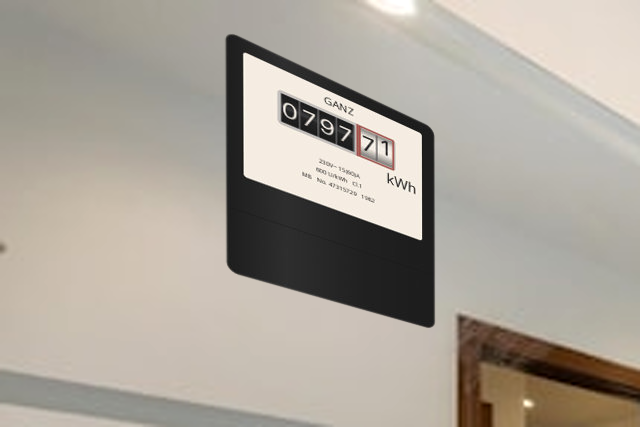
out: 797.71 kWh
